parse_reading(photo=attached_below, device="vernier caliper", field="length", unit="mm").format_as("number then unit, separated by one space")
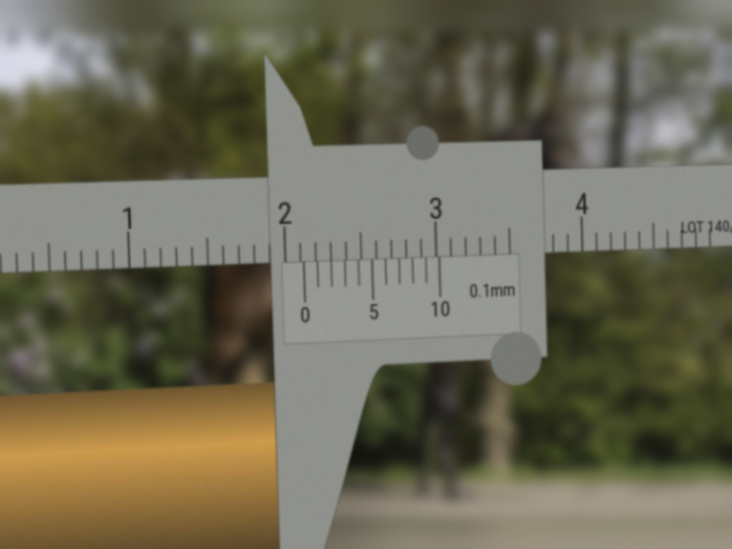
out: 21.2 mm
